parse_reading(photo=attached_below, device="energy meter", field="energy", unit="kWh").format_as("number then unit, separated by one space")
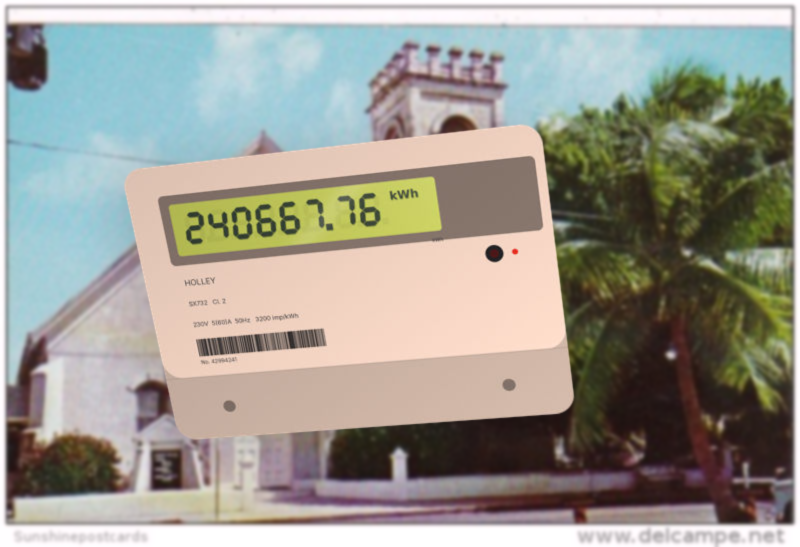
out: 240667.76 kWh
